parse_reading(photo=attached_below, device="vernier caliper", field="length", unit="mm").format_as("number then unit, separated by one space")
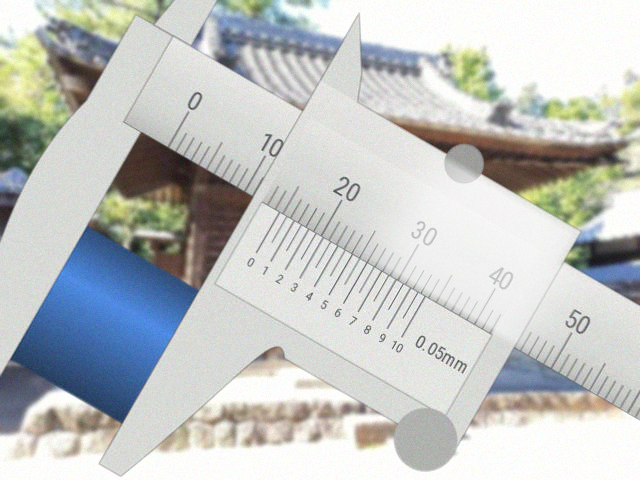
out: 14.6 mm
